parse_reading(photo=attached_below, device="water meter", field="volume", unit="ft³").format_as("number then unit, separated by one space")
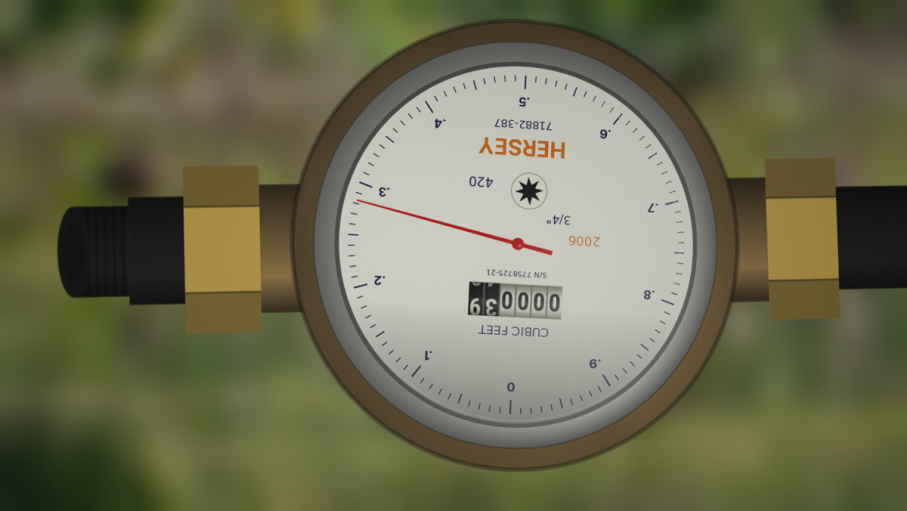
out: 39.28 ft³
